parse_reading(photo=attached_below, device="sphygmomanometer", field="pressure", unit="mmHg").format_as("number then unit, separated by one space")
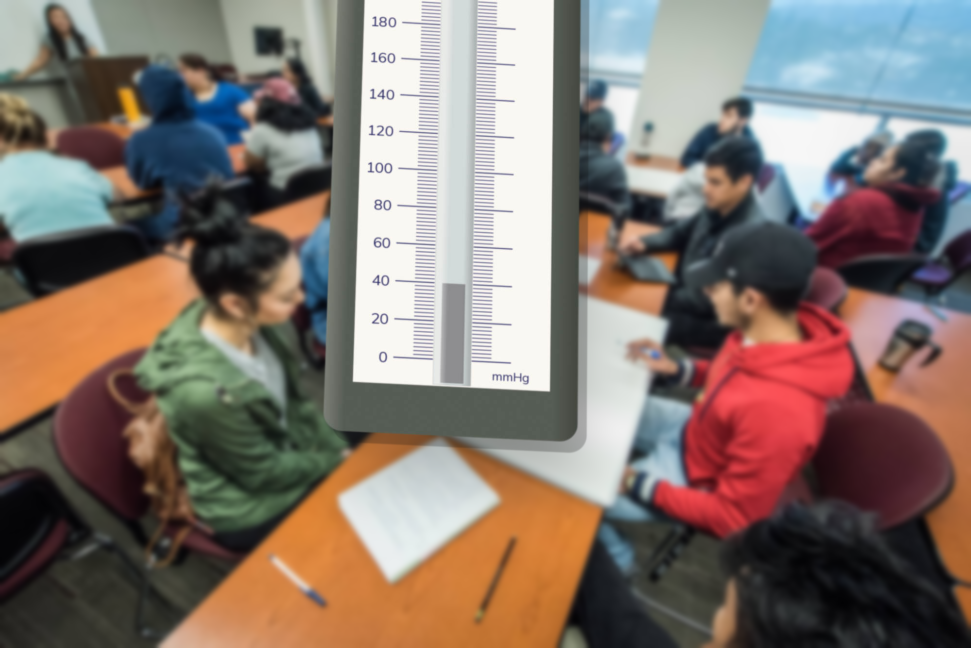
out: 40 mmHg
